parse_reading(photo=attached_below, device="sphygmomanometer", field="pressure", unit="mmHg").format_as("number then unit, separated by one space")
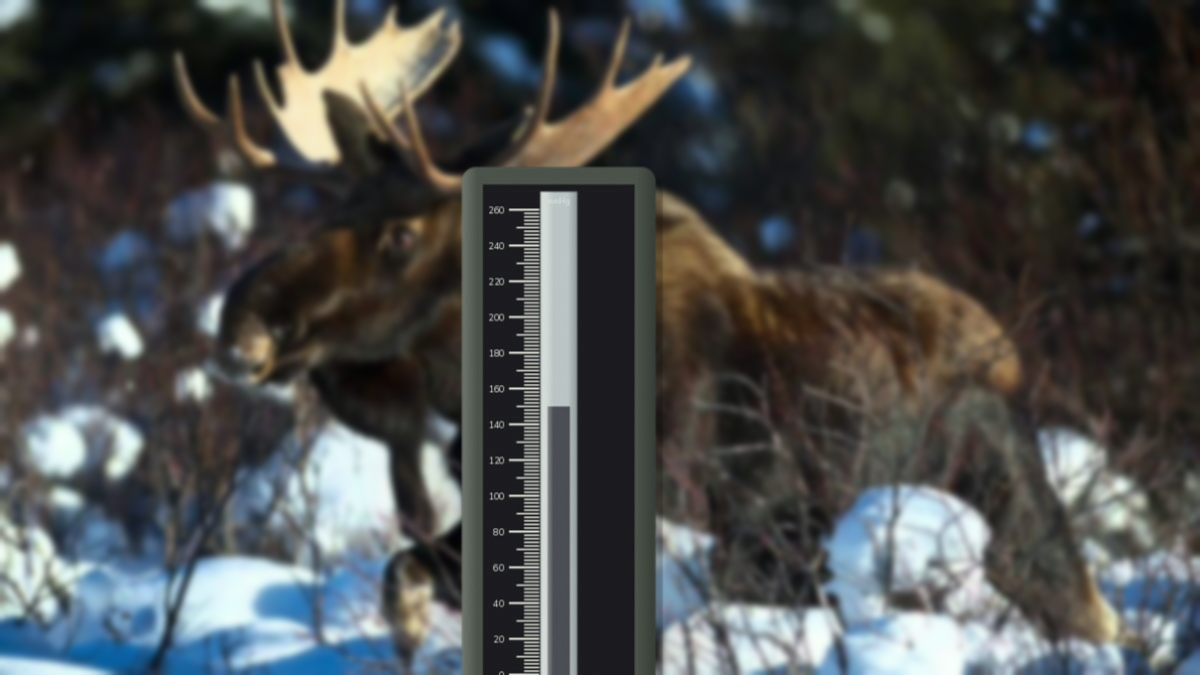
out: 150 mmHg
